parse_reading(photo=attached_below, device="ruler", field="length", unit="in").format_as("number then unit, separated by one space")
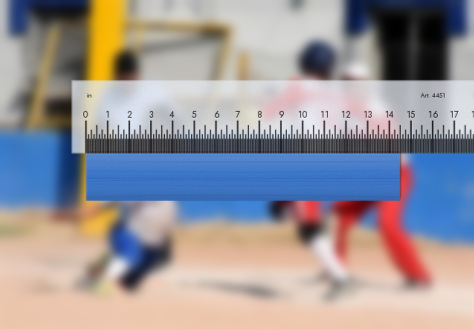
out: 14.5 in
